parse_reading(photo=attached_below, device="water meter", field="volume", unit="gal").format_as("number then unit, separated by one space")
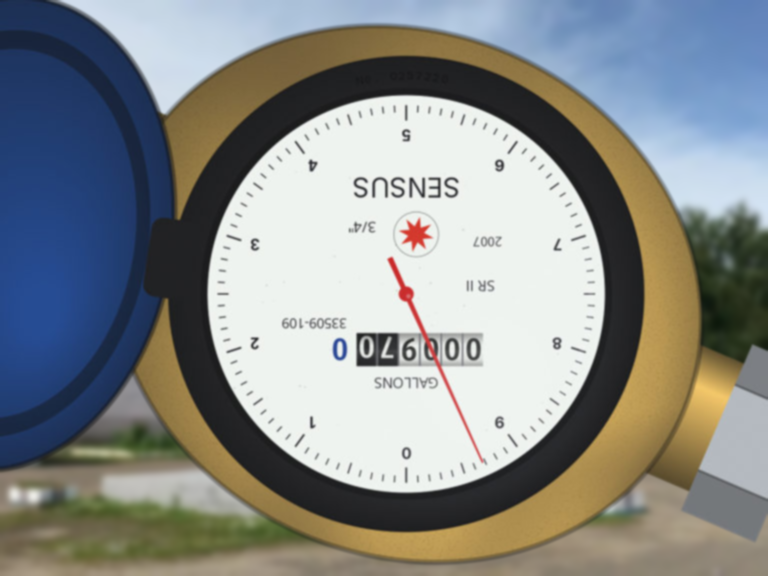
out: 9699.3 gal
